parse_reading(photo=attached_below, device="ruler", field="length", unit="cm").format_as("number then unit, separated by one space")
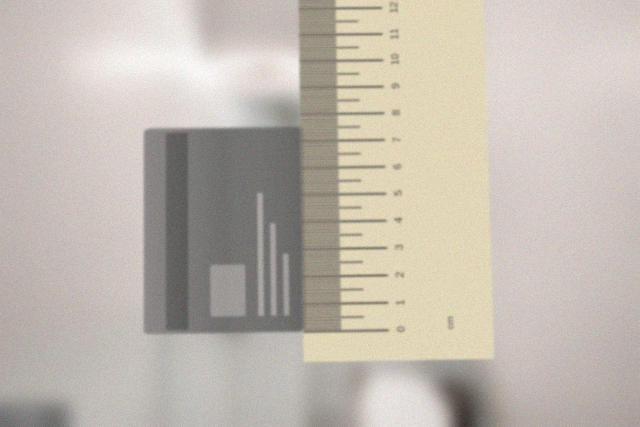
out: 7.5 cm
